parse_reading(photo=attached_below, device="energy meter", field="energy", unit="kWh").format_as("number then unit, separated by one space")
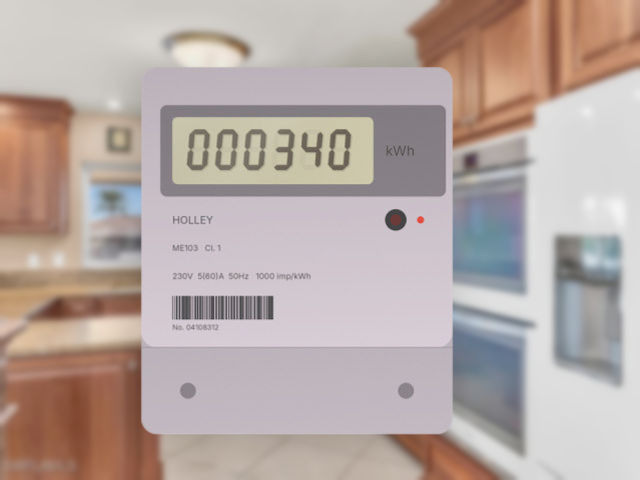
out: 340 kWh
